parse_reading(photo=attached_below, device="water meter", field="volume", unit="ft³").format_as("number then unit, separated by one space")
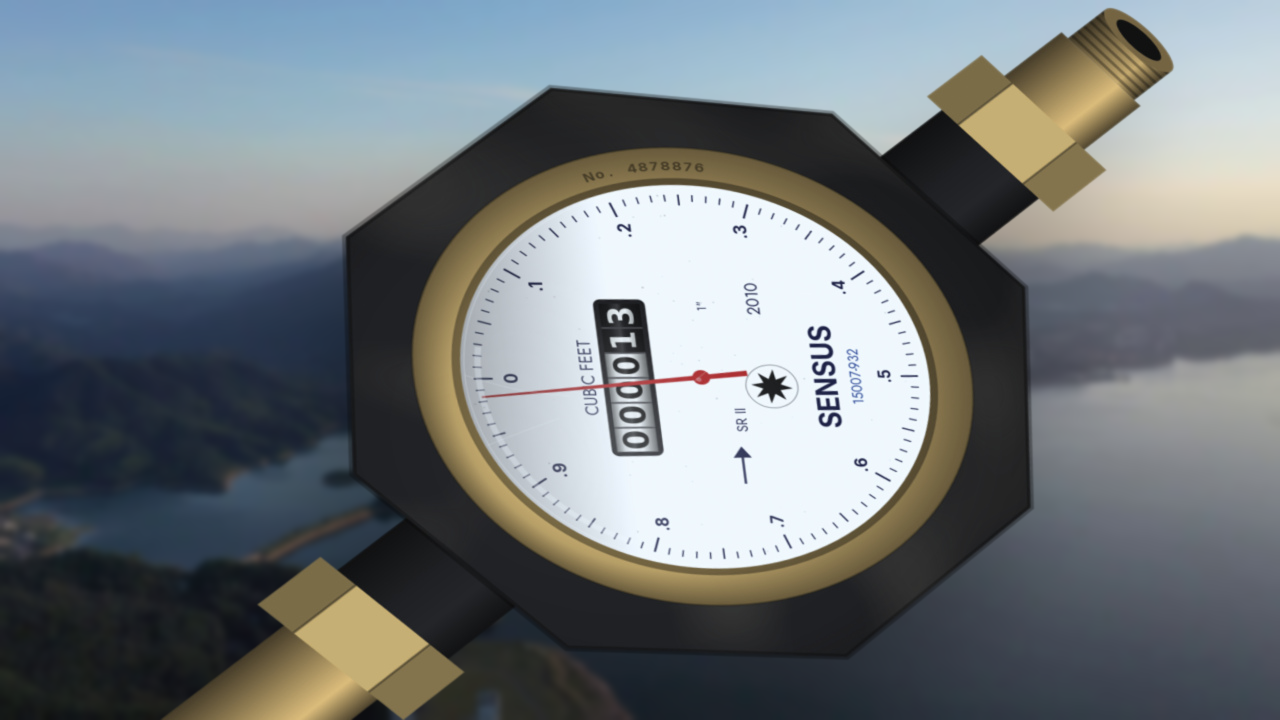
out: 12.98 ft³
